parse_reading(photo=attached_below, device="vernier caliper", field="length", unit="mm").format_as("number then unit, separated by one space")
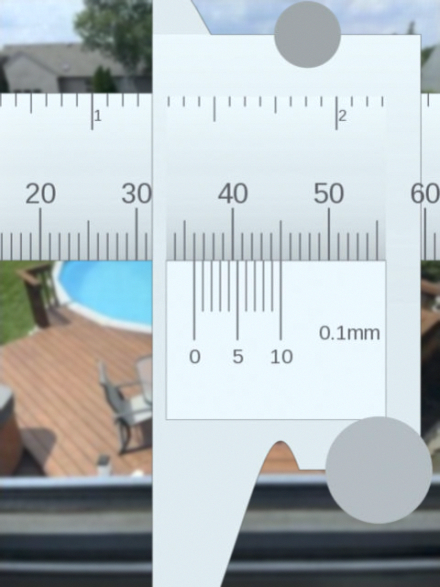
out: 36.0 mm
